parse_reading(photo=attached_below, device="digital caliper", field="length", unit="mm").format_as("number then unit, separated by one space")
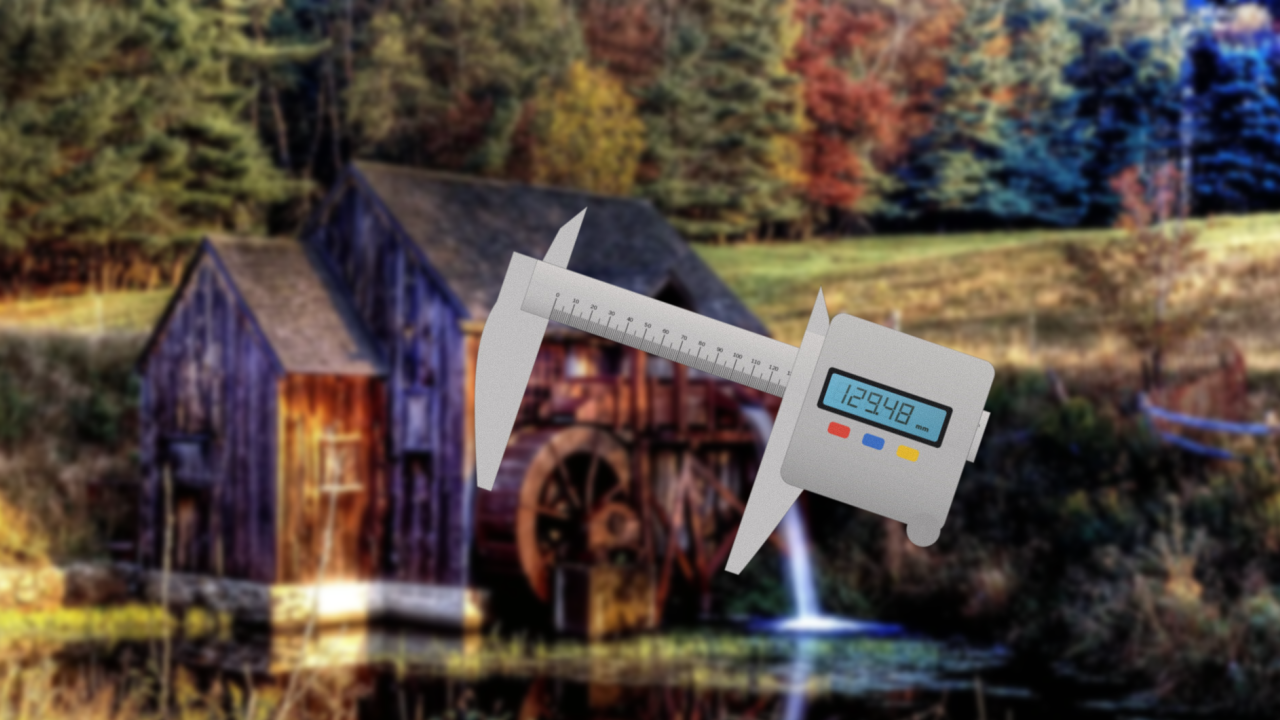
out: 129.48 mm
